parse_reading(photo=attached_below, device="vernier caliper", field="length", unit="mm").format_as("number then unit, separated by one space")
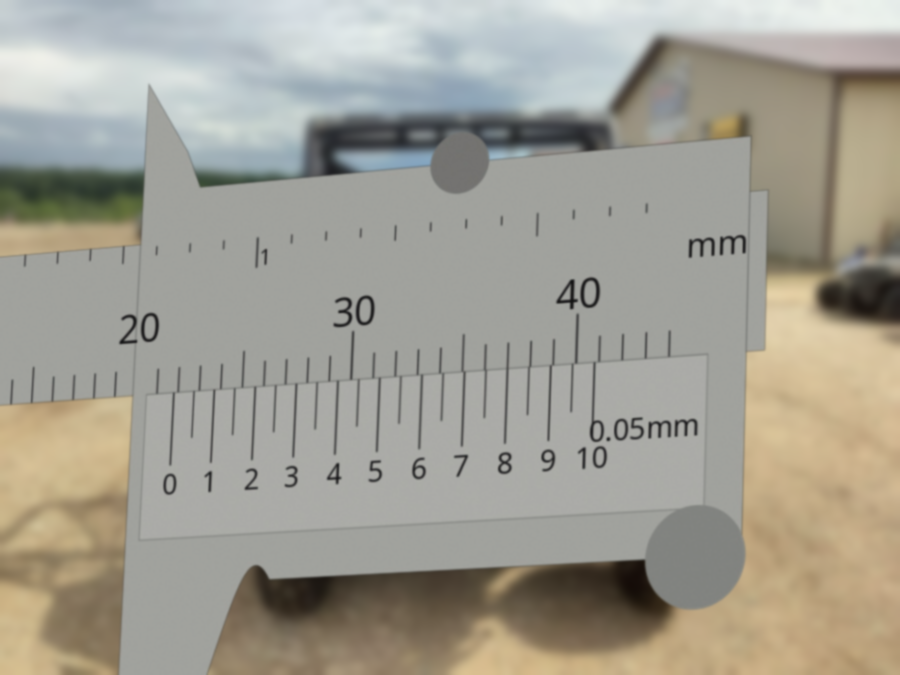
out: 21.8 mm
